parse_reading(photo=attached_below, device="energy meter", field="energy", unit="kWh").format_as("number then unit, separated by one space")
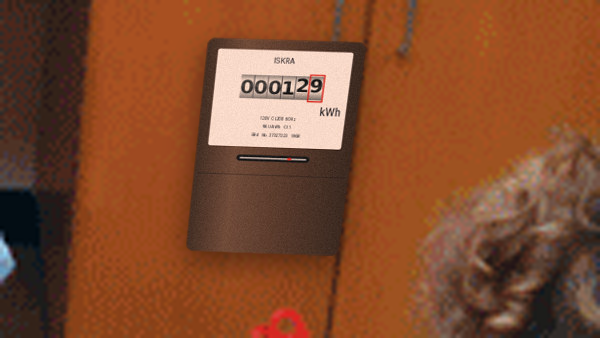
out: 12.9 kWh
